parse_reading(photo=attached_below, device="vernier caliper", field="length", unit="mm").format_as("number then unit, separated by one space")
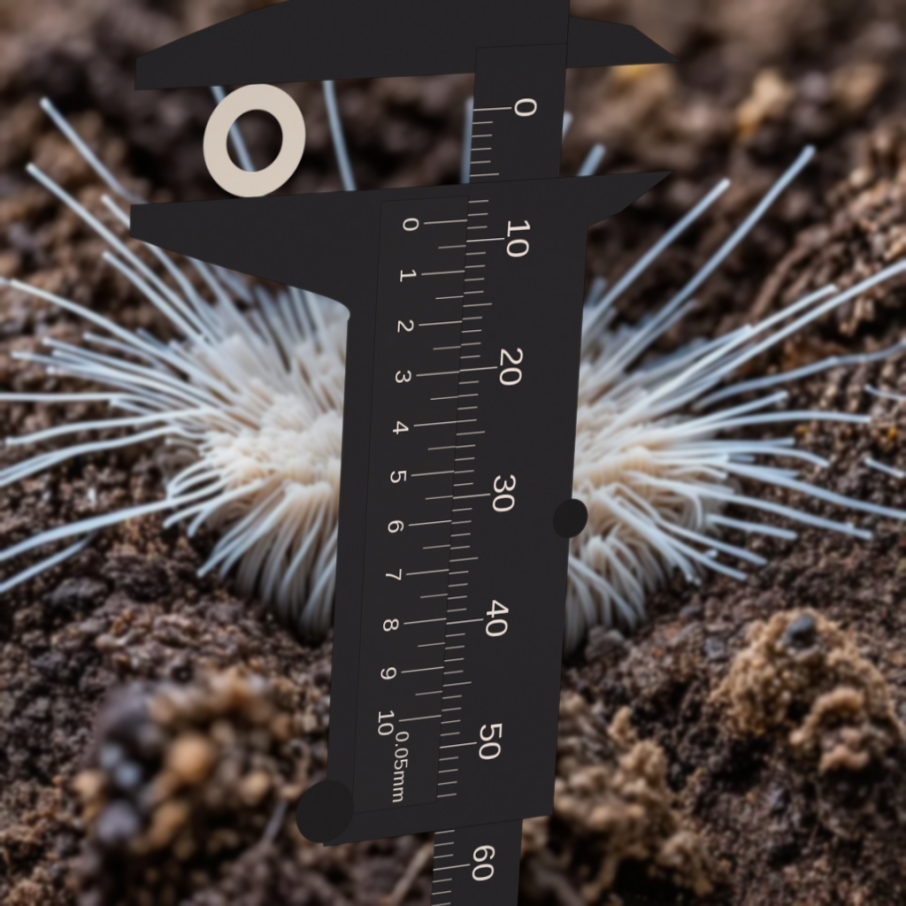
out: 8.4 mm
